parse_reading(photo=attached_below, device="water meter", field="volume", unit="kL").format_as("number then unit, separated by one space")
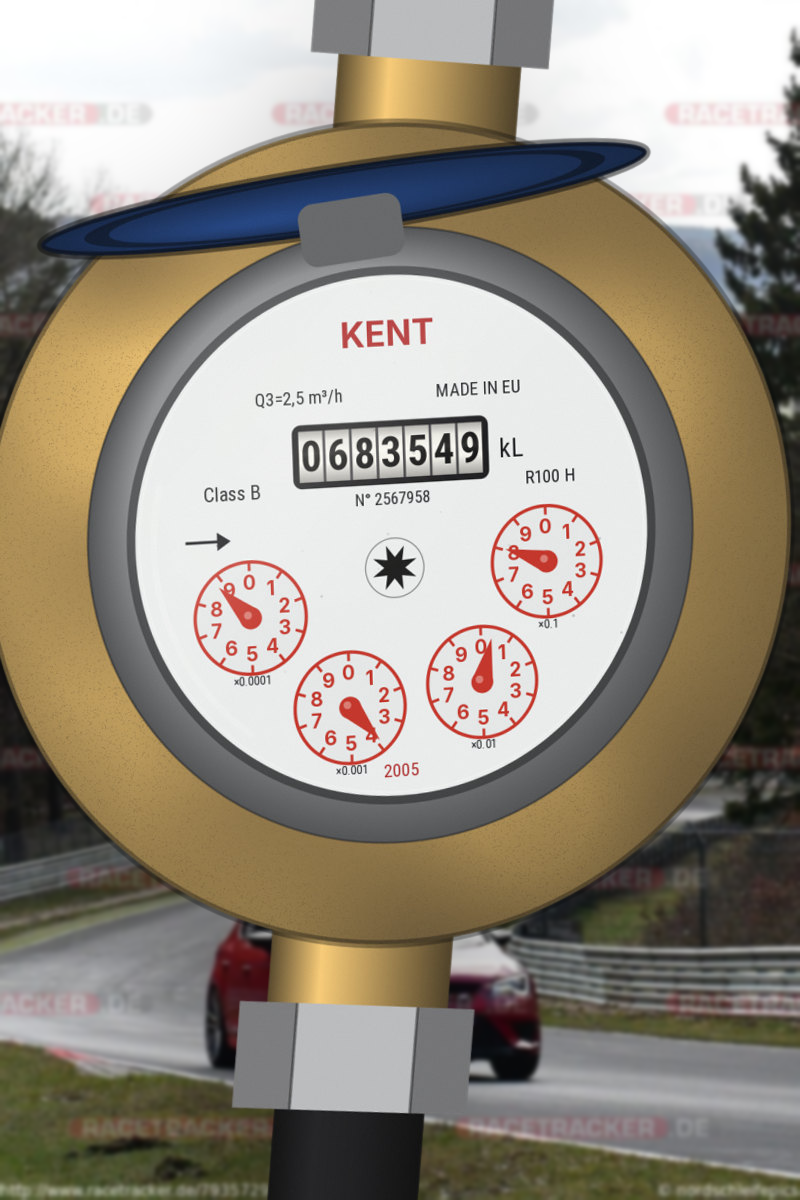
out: 683549.8038 kL
